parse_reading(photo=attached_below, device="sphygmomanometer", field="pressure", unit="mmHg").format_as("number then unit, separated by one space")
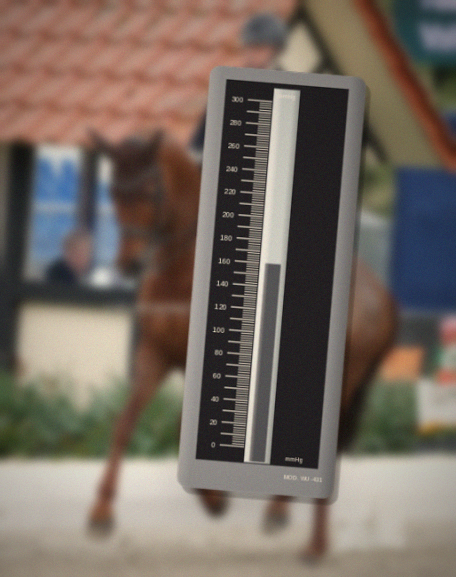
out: 160 mmHg
